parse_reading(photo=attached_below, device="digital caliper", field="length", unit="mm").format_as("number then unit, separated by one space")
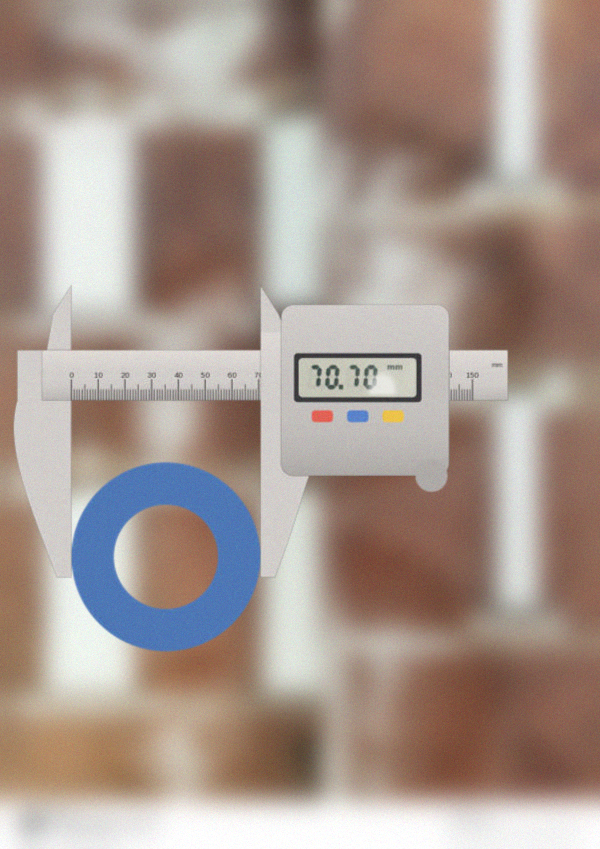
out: 70.70 mm
